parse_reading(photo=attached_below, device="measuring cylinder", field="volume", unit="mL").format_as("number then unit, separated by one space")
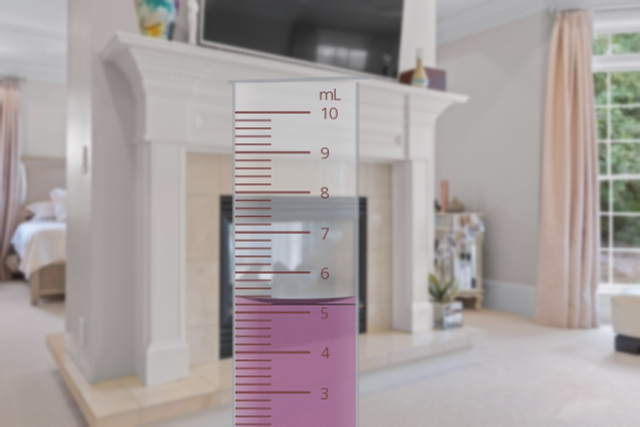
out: 5.2 mL
